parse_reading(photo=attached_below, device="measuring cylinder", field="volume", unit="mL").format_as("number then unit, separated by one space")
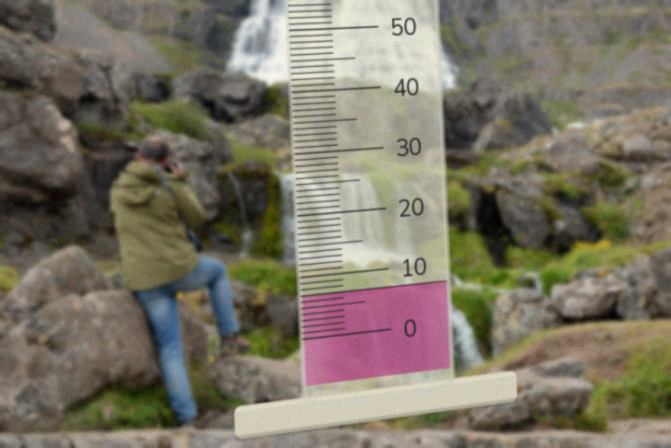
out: 7 mL
